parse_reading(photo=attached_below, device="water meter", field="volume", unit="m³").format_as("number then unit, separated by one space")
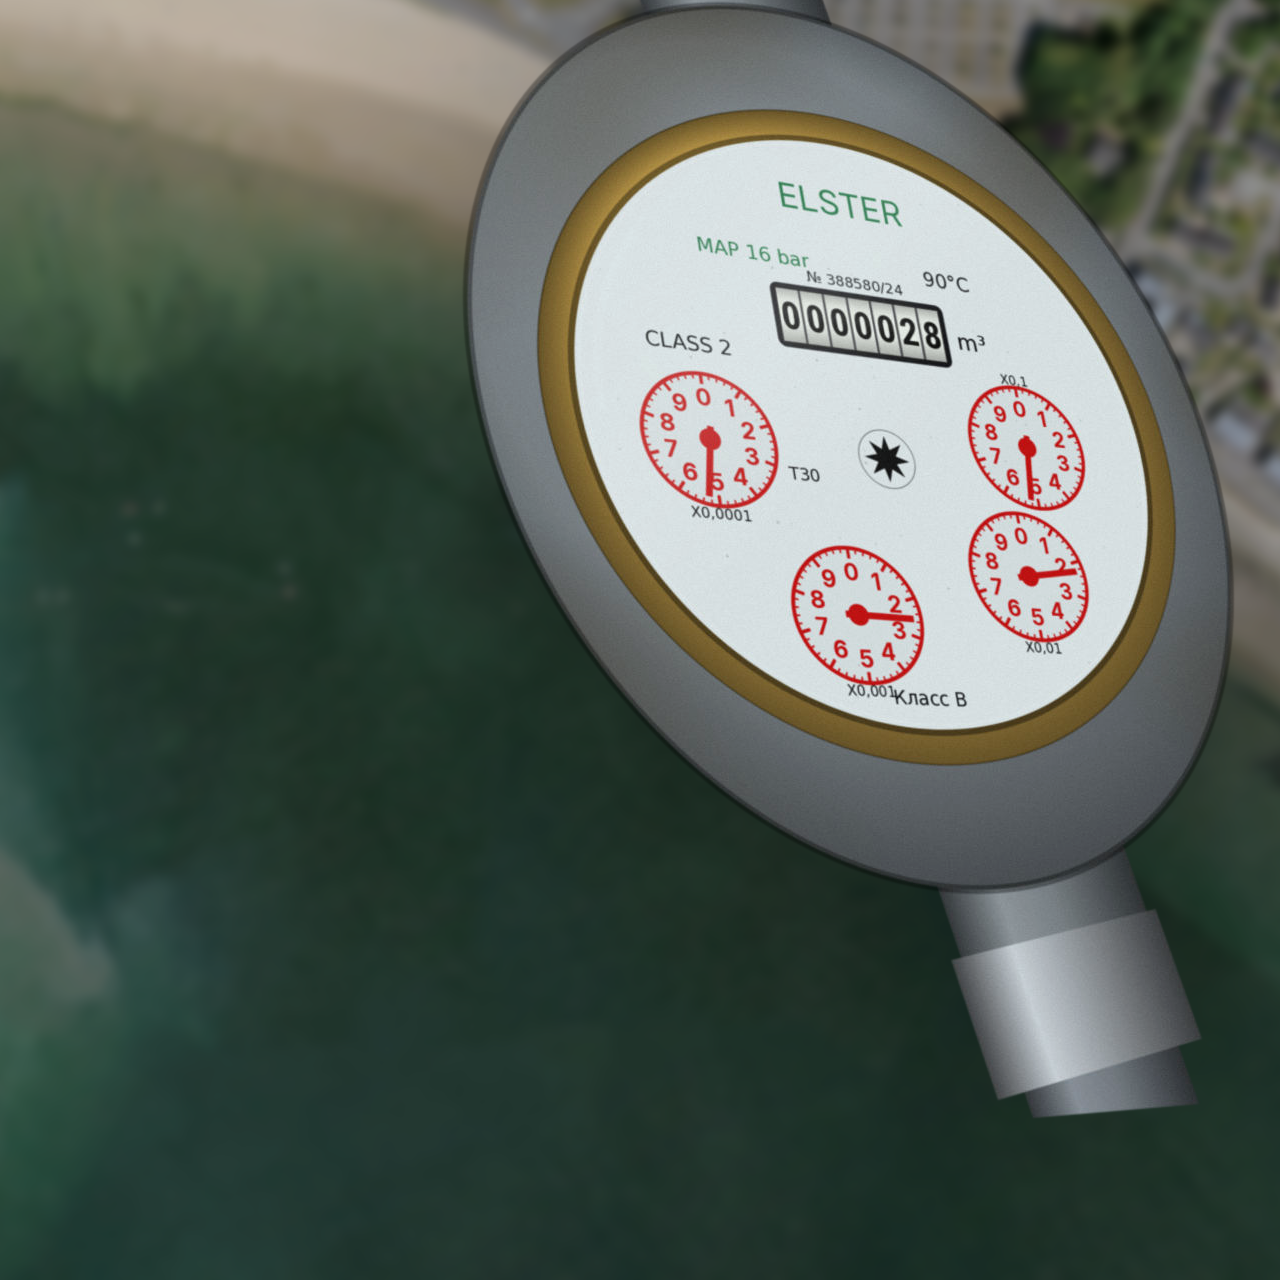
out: 28.5225 m³
